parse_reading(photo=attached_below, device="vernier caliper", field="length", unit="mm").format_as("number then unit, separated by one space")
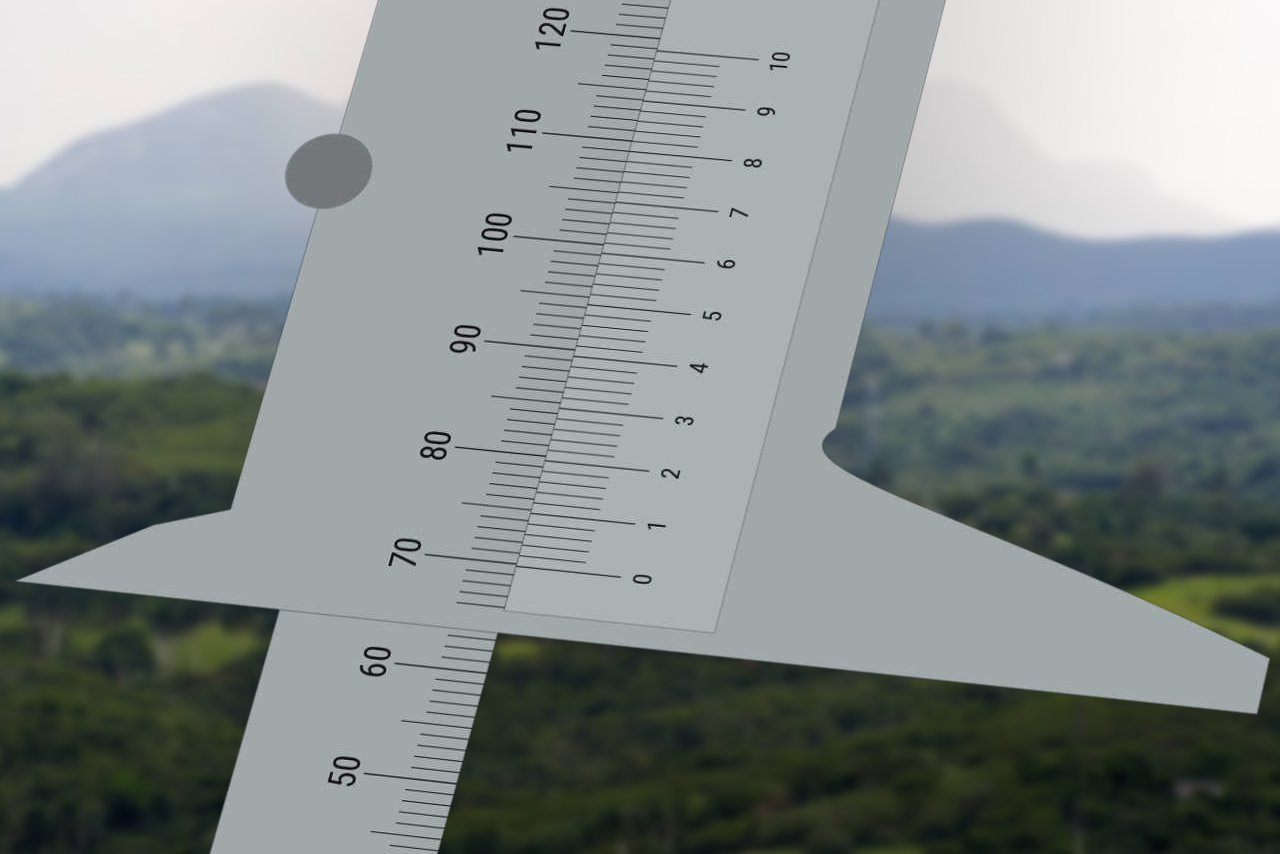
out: 69.8 mm
